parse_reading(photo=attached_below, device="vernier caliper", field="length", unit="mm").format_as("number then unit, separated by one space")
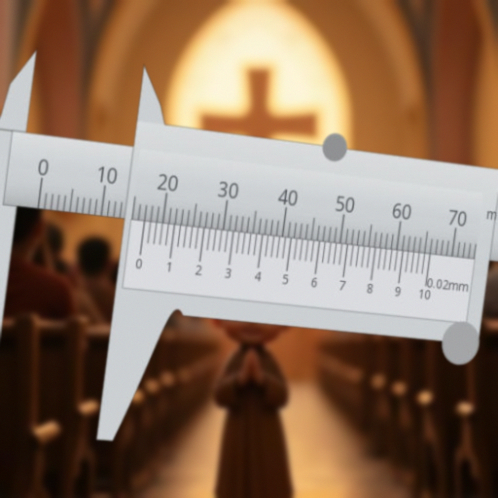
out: 17.0 mm
